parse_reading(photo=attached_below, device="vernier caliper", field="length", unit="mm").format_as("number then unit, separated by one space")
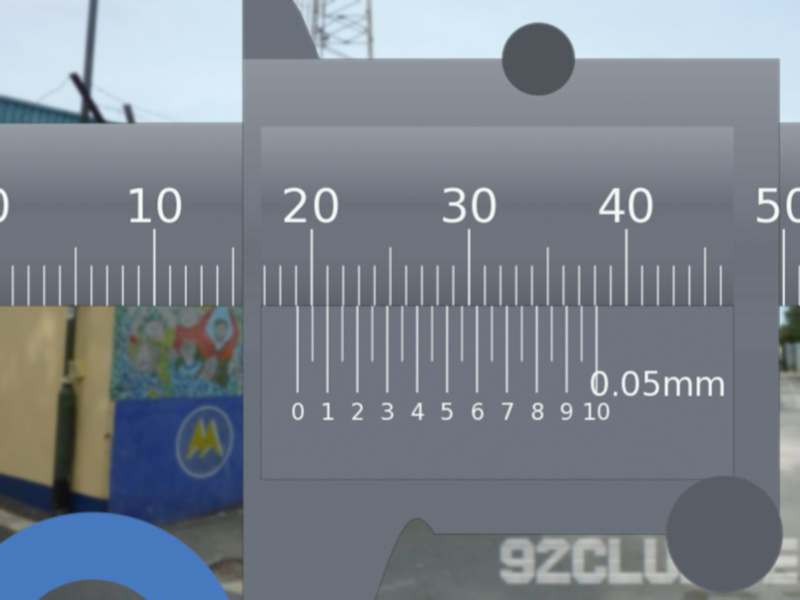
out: 19.1 mm
